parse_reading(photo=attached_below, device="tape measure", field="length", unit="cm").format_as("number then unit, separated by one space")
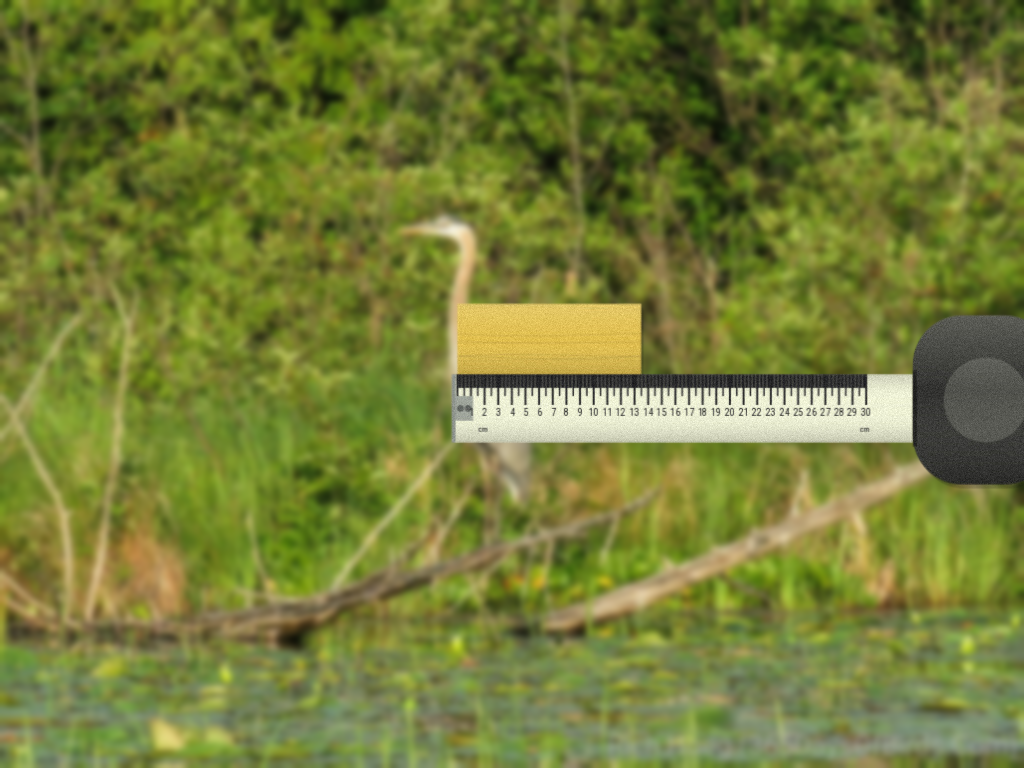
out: 13.5 cm
